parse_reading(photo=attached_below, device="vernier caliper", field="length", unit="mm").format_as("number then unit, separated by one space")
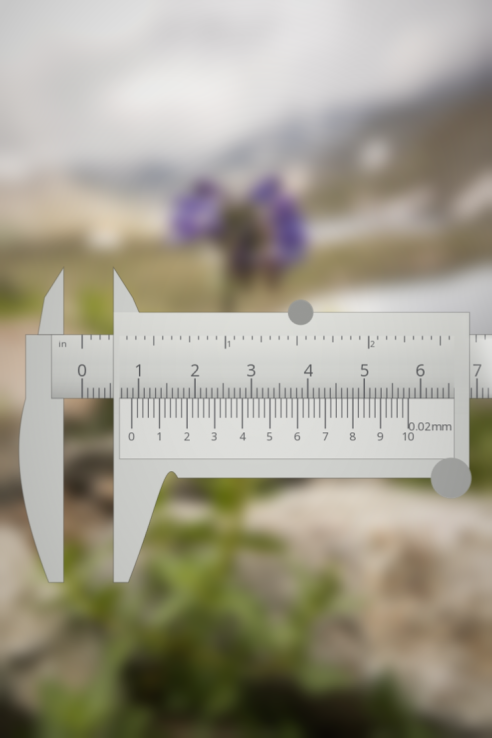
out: 8.8 mm
